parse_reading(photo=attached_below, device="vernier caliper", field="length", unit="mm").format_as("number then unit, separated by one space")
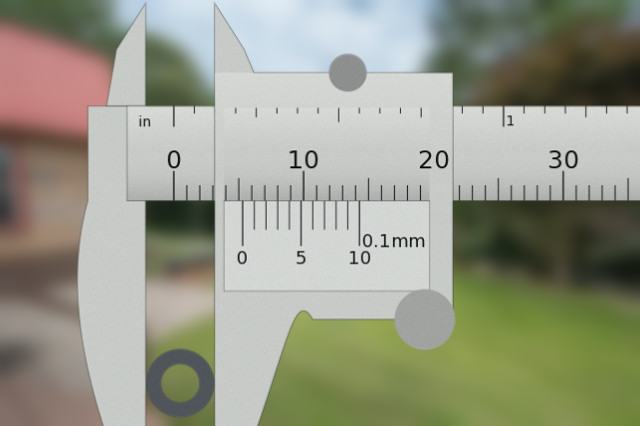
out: 5.3 mm
